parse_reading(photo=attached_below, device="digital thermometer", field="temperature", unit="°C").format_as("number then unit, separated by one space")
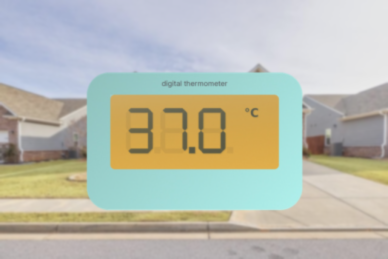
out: 37.0 °C
